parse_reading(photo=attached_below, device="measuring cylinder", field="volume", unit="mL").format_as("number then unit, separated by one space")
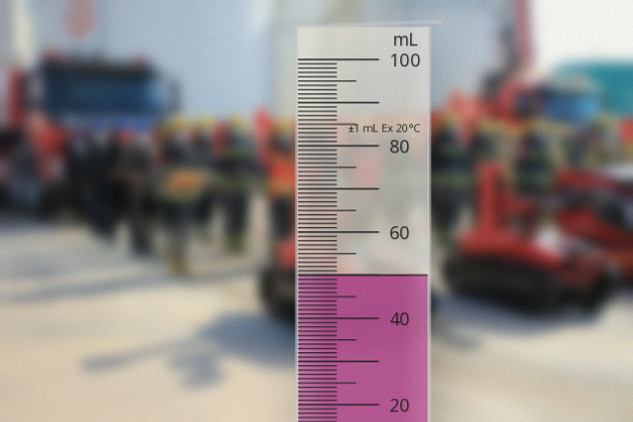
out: 50 mL
